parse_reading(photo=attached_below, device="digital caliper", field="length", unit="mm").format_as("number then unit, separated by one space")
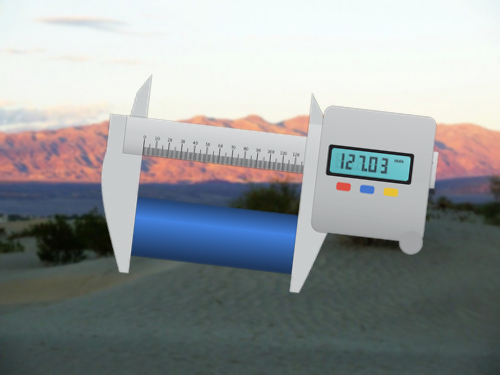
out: 127.03 mm
